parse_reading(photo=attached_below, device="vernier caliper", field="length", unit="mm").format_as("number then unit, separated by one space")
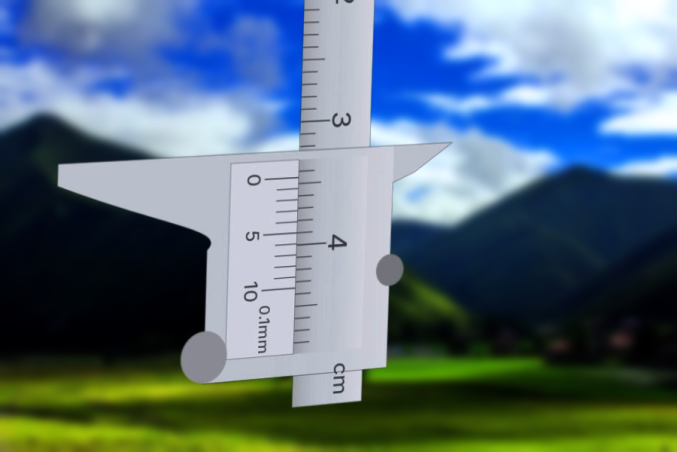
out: 34.5 mm
